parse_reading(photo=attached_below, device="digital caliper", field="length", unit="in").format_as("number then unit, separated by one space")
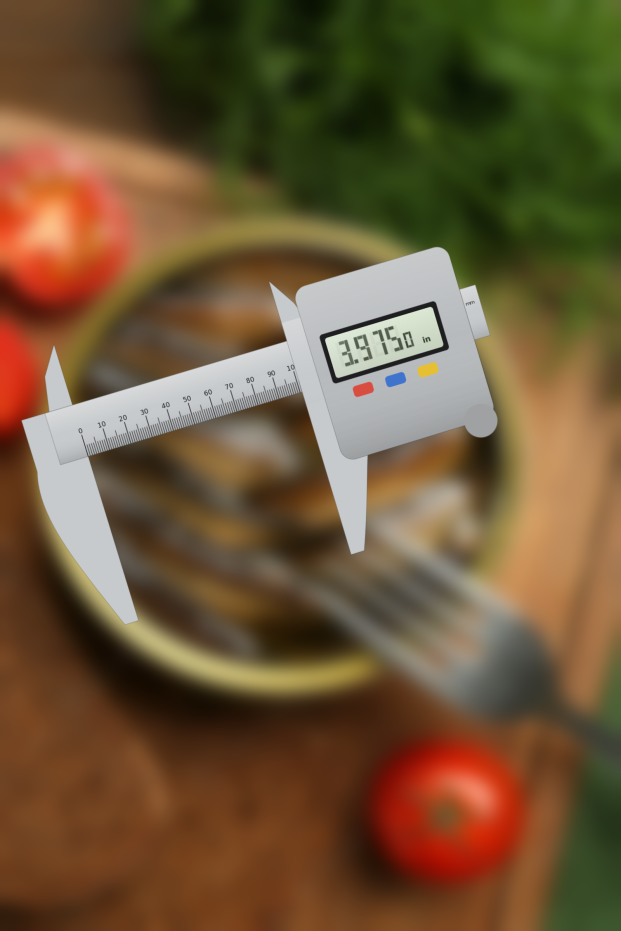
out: 3.9750 in
